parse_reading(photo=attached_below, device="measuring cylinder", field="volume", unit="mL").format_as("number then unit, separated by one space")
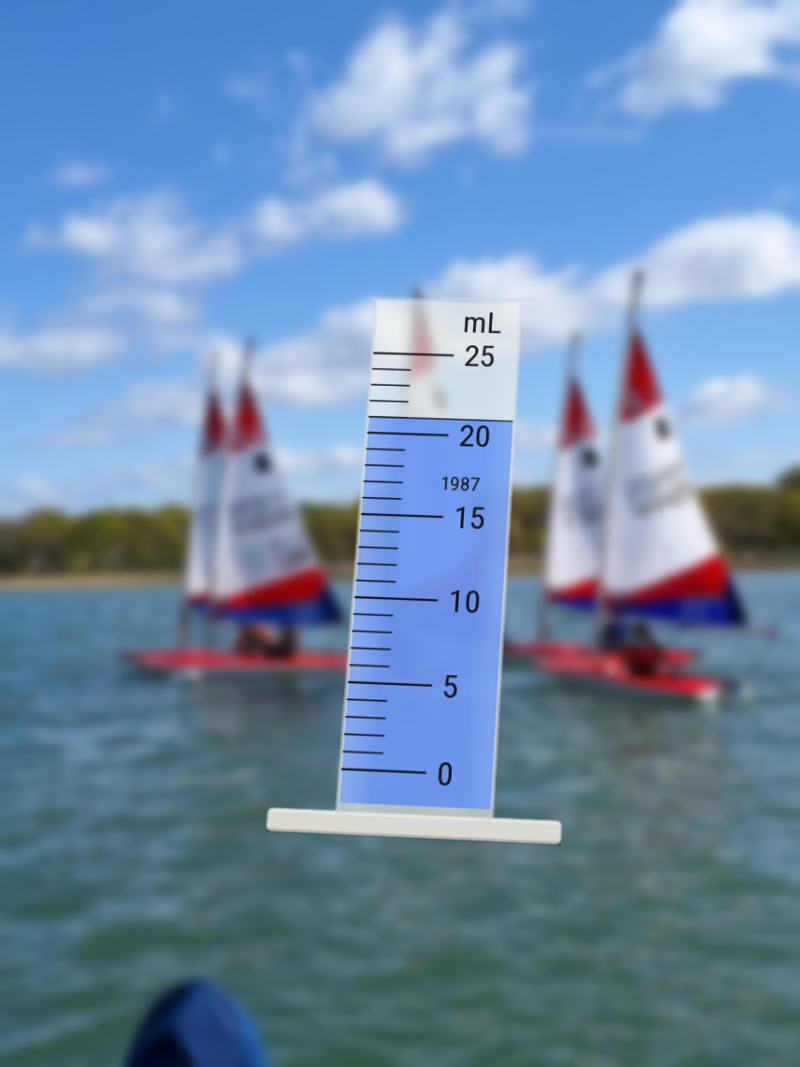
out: 21 mL
